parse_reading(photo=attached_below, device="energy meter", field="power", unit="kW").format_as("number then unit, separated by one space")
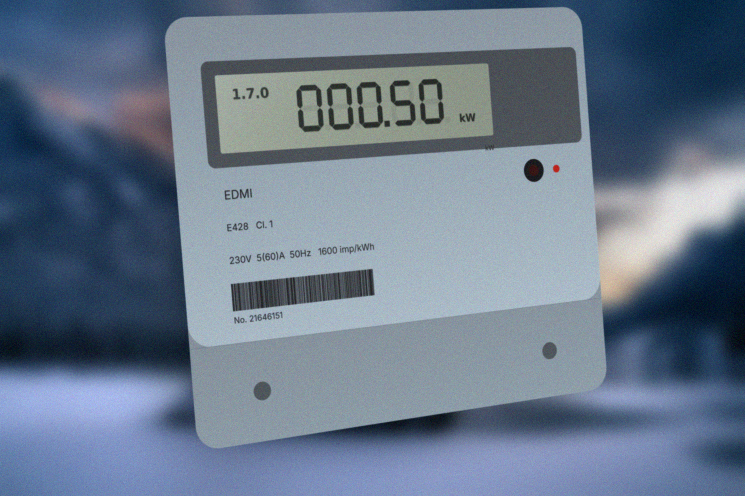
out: 0.50 kW
